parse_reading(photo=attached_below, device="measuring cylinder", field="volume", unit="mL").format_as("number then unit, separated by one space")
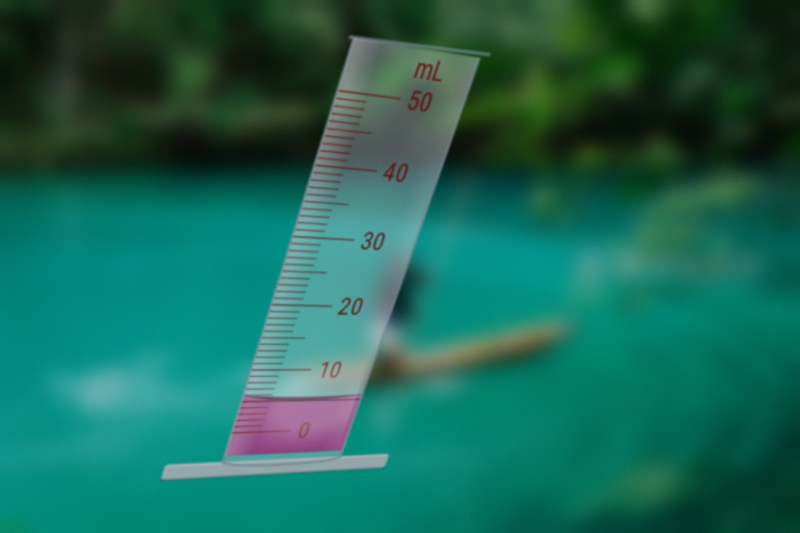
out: 5 mL
